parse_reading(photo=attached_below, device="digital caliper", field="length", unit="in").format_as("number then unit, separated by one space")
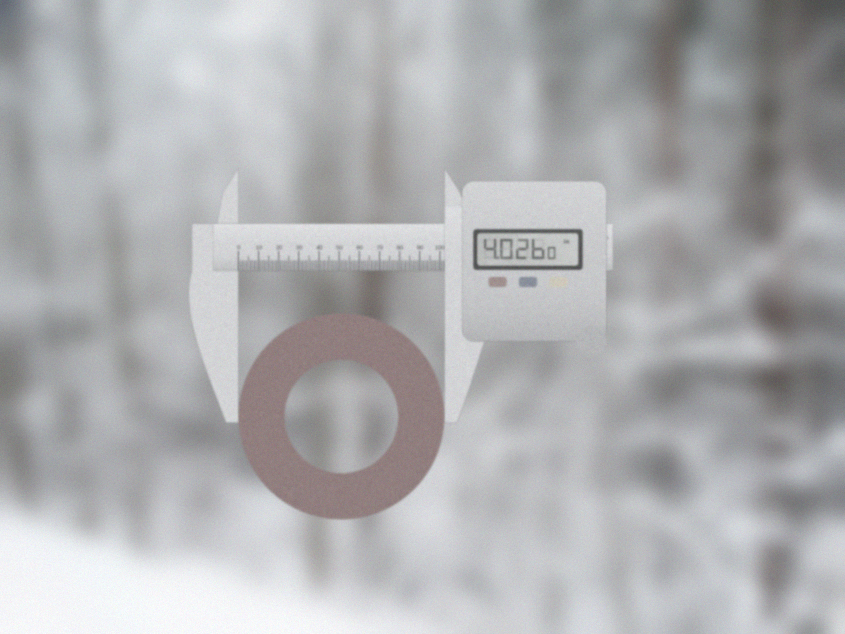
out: 4.0260 in
